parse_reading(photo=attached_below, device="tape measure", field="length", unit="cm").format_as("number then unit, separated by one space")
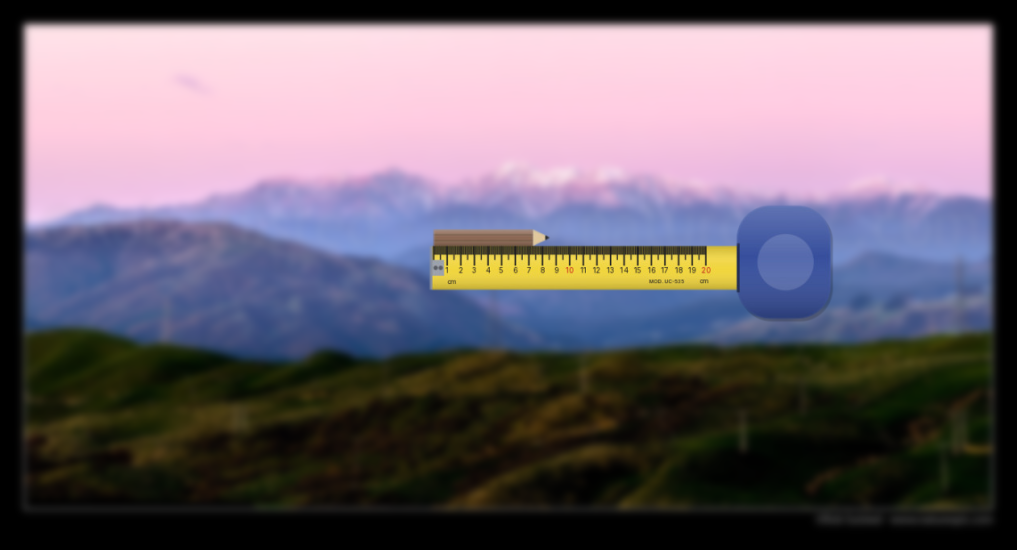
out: 8.5 cm
